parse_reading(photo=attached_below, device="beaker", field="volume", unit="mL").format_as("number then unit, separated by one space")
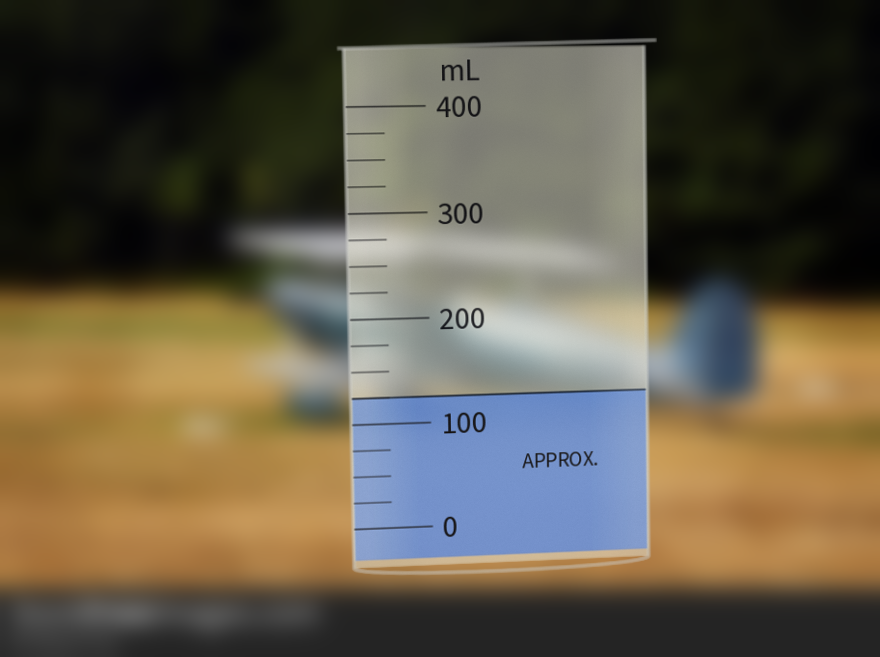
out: 125 mL
